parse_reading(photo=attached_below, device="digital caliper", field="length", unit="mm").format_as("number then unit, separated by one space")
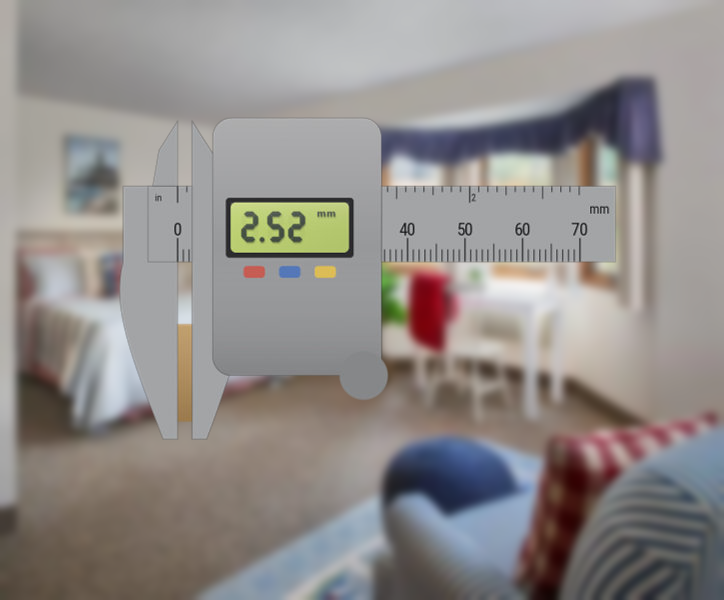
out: 2.52 mm
